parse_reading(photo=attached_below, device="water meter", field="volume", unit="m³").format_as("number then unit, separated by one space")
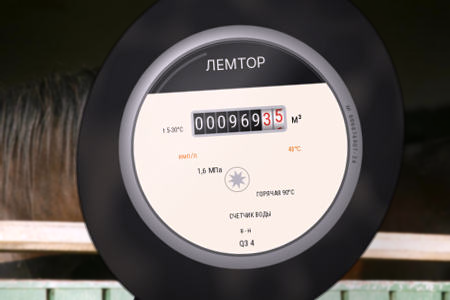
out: 969.35 m³
